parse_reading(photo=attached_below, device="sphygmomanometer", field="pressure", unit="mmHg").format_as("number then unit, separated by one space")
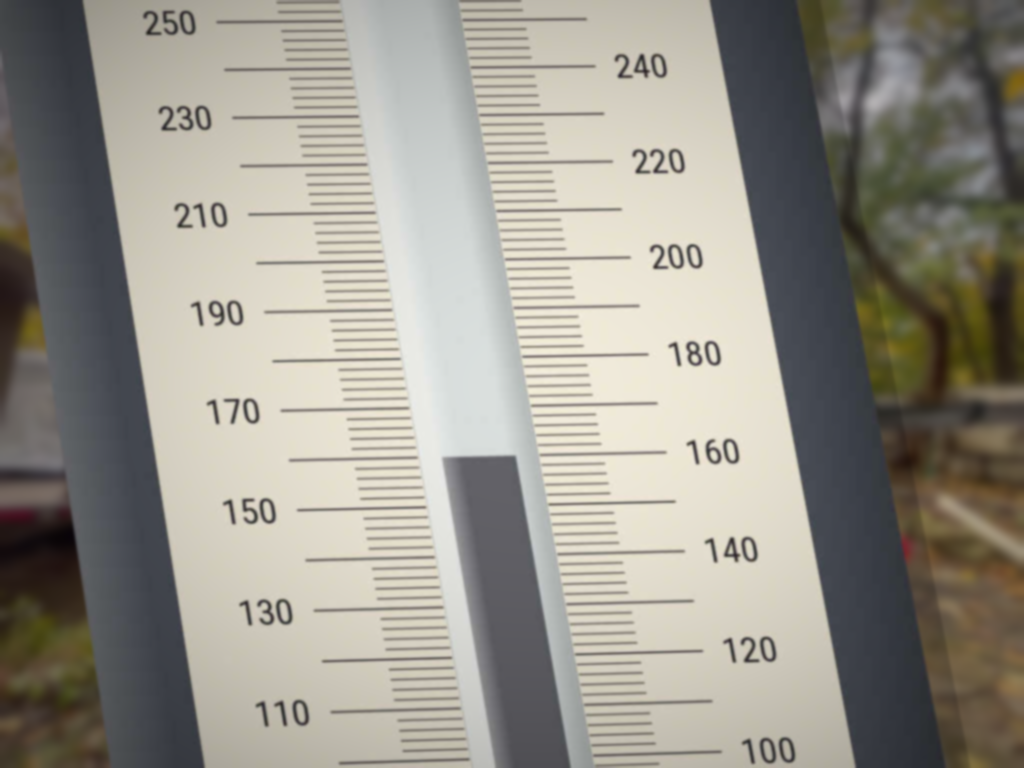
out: 160 mmHg
